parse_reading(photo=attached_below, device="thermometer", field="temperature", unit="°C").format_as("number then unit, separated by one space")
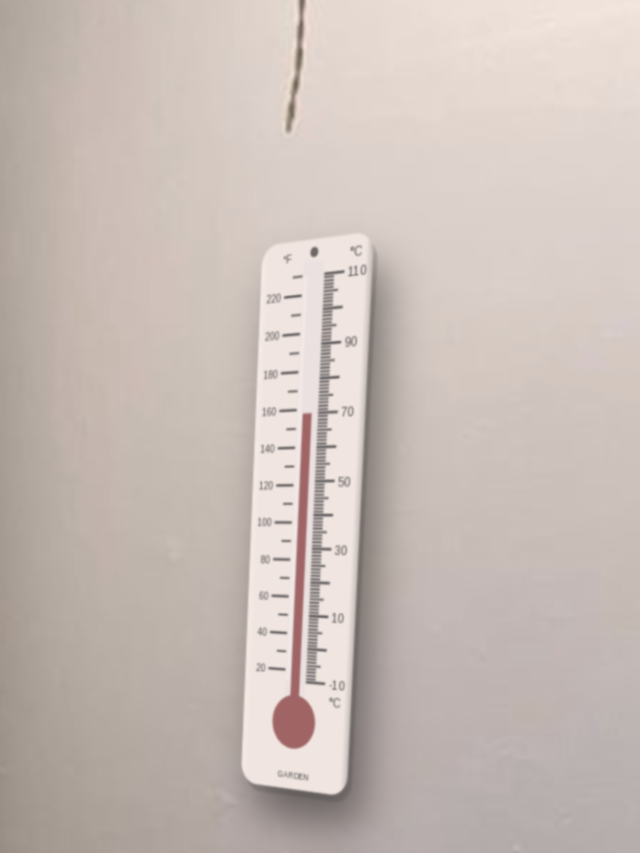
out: 70 °C
